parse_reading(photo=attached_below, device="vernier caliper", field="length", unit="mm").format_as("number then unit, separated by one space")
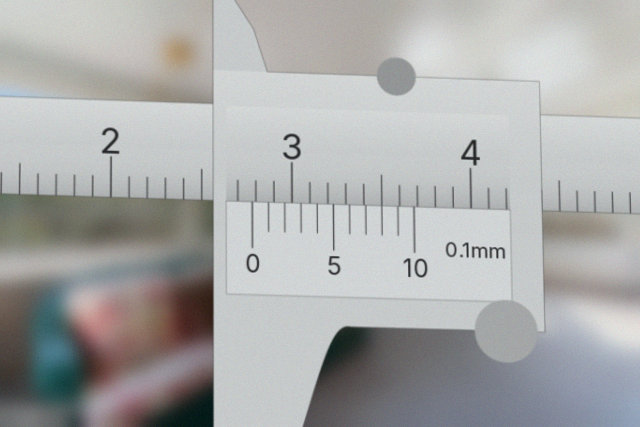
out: 27.8 mm
